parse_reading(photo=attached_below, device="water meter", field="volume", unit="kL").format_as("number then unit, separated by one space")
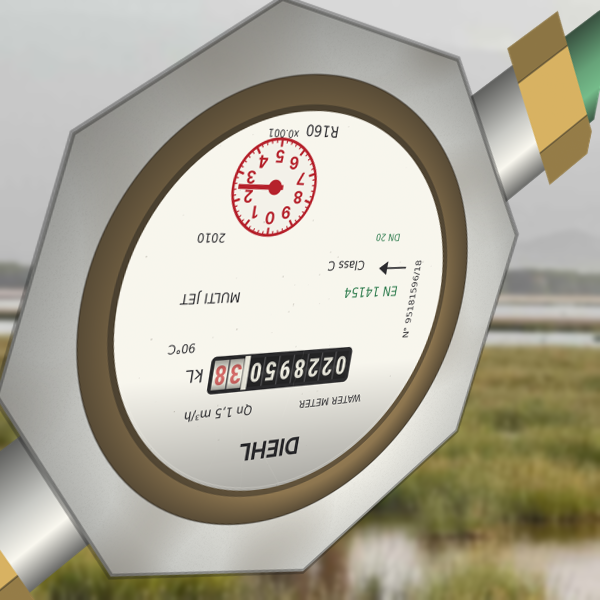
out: 228950.382 kL
